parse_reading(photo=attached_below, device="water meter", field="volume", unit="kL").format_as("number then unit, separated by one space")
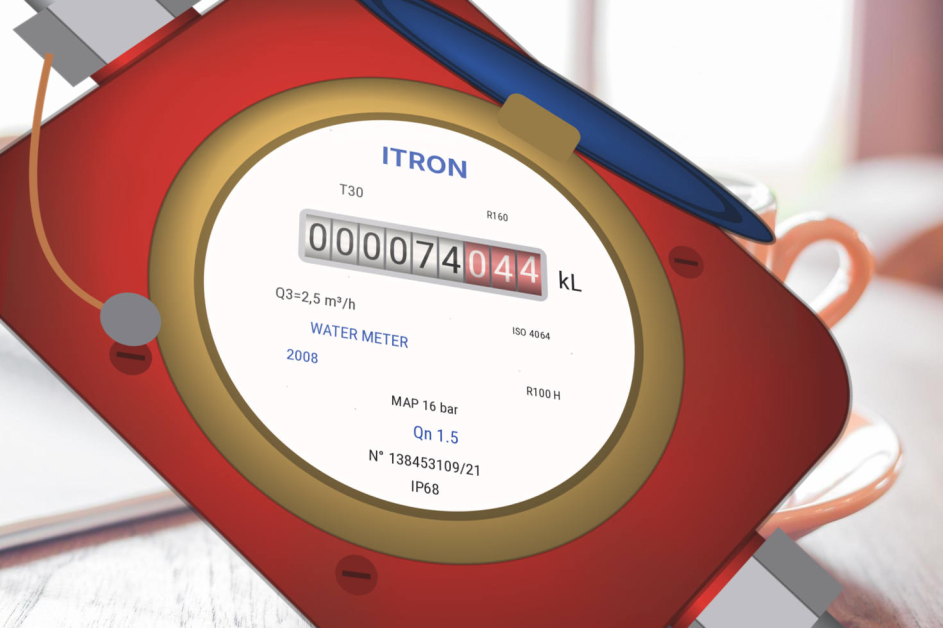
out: 74.044 kL
